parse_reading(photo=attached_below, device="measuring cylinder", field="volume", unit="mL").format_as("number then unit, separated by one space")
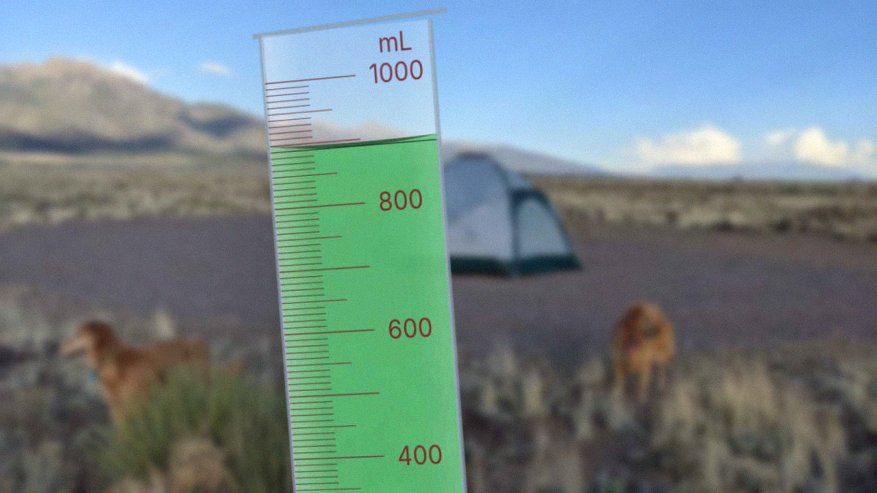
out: 890 mL
